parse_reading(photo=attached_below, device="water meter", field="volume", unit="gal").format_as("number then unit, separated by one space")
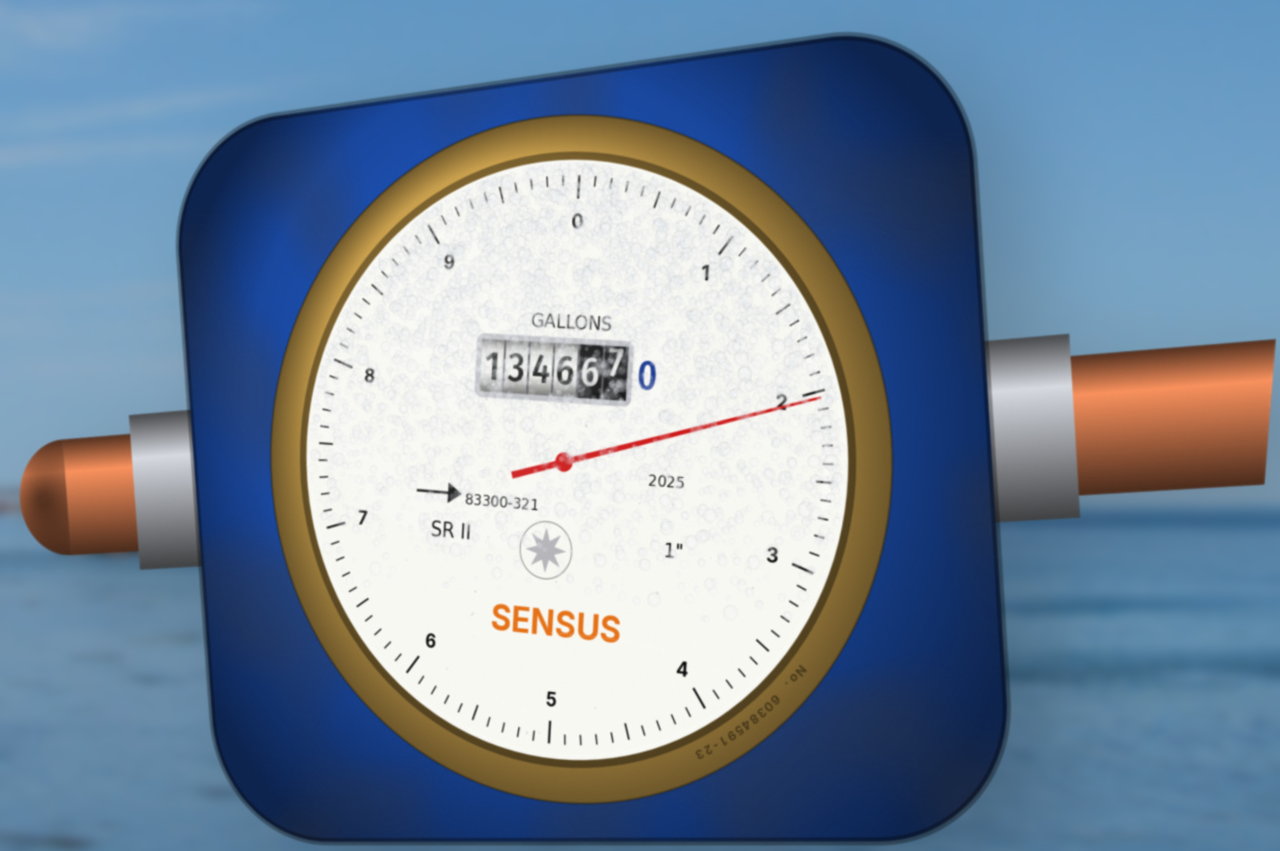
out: 1346672.0 gal
